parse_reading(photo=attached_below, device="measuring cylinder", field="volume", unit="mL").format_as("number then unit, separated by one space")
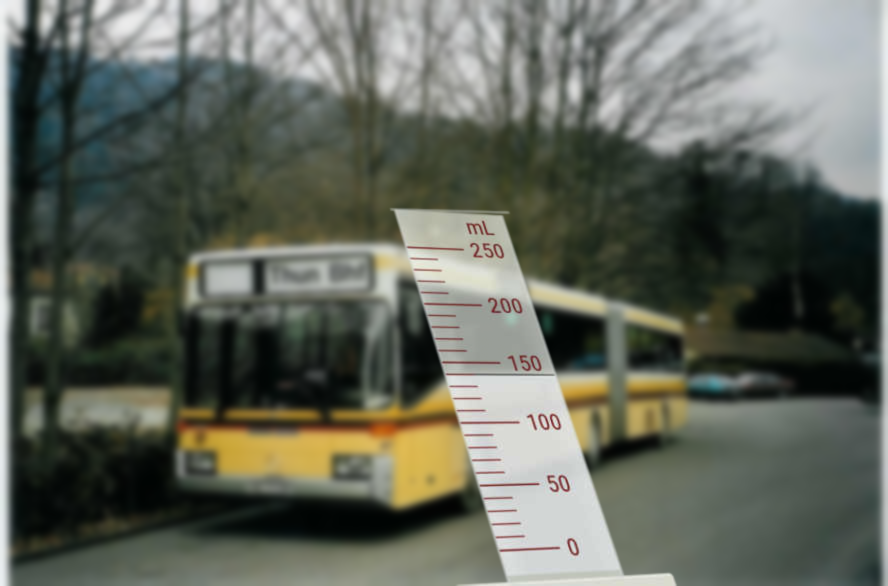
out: 140 mL
